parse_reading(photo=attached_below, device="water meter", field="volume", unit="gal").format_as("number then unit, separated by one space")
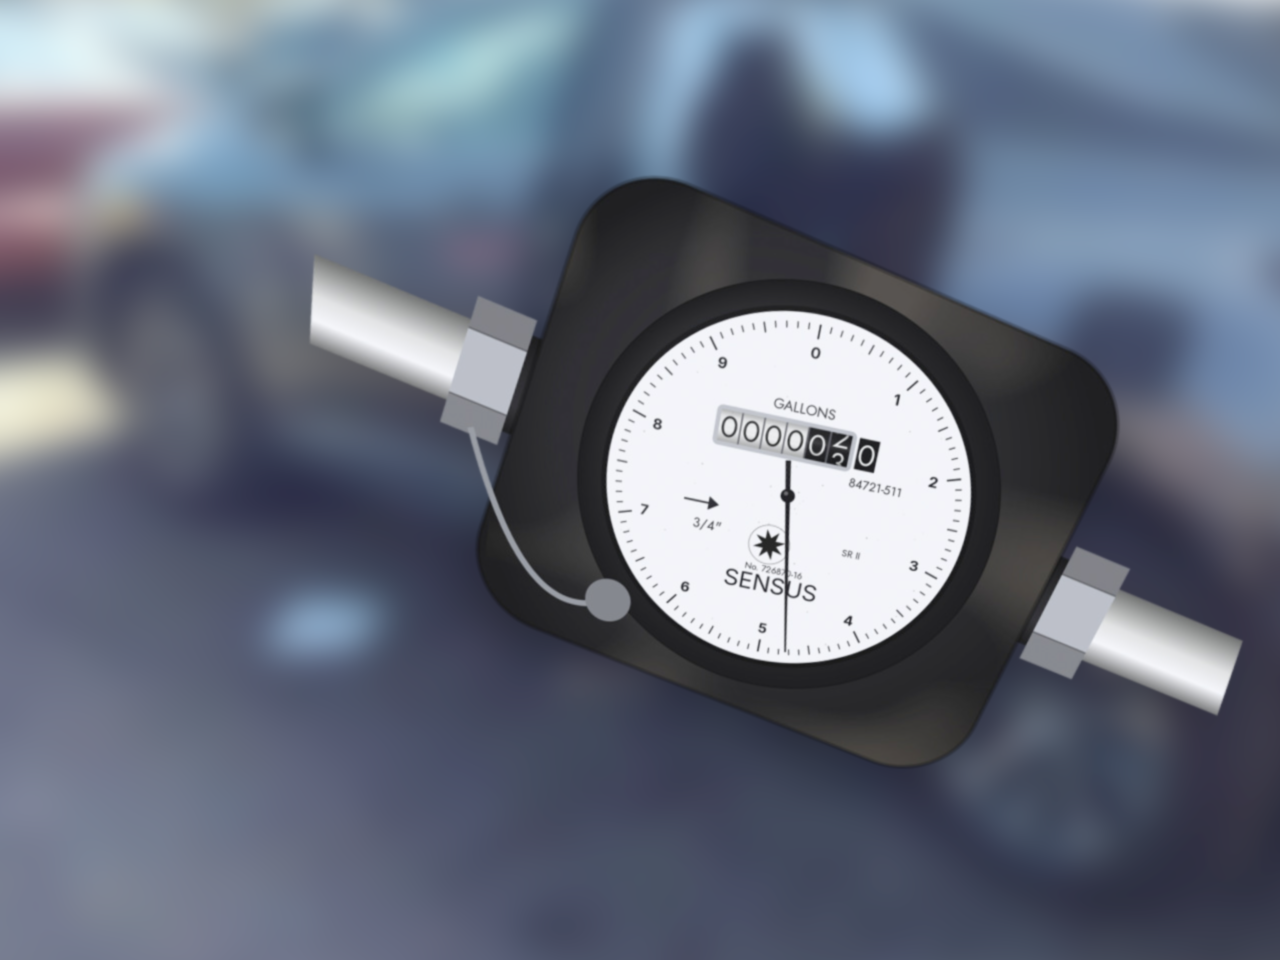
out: 24.7 gal
